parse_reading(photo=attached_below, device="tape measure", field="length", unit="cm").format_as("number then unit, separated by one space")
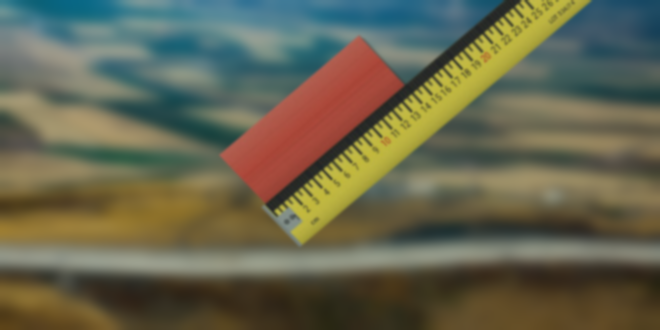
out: 14 cm
